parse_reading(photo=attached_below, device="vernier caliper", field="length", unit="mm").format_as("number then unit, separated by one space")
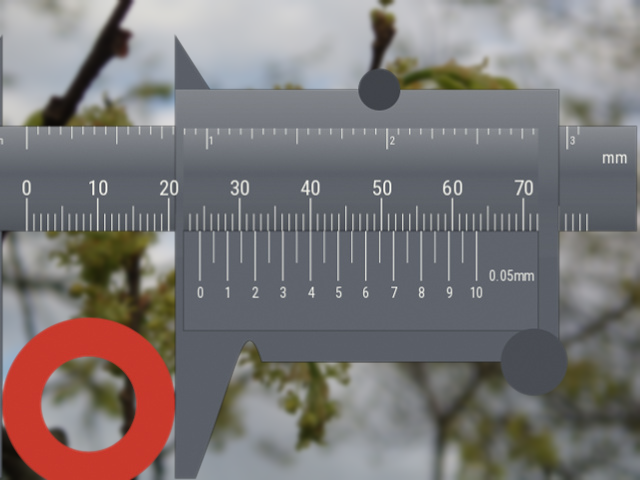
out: 24.4 mm
